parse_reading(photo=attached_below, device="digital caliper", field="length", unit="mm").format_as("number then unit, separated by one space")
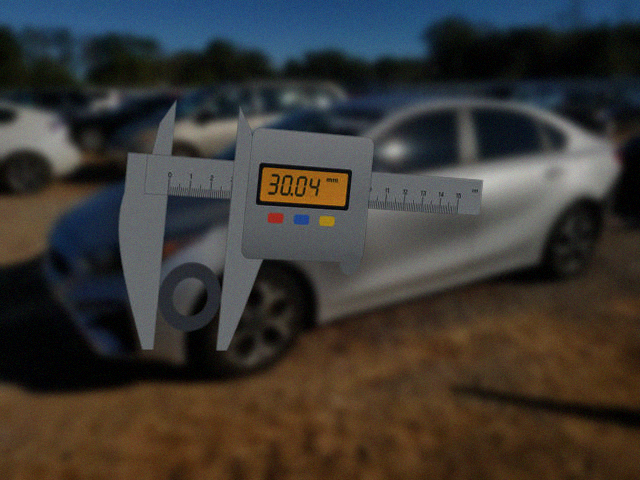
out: 30.04 mm
